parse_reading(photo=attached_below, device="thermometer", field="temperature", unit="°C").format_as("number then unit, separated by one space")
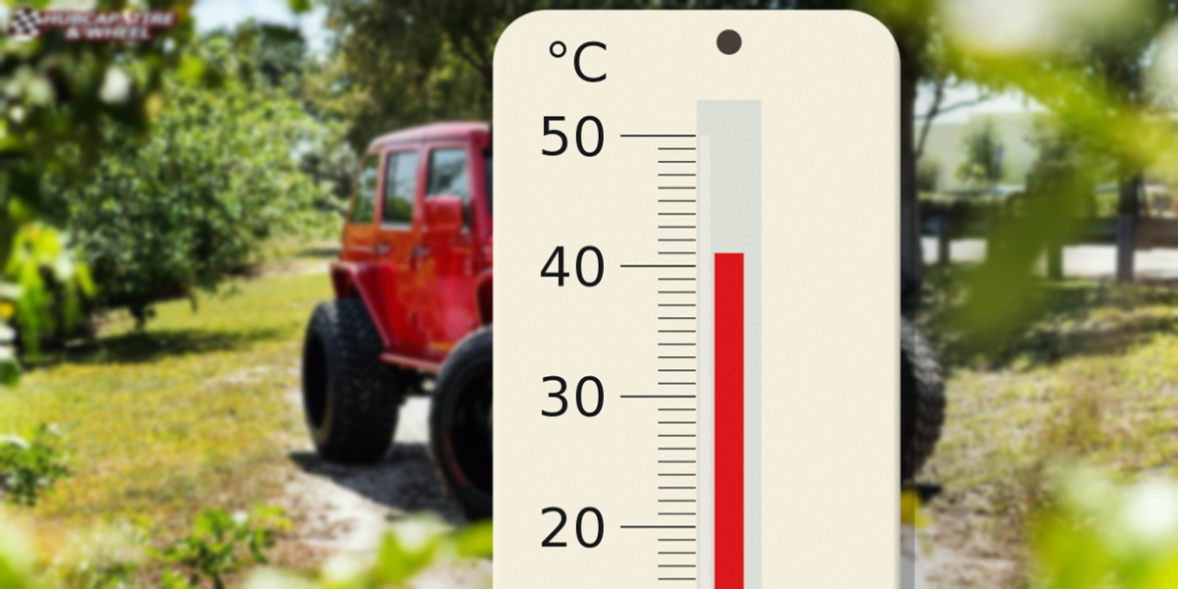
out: 41 °C
